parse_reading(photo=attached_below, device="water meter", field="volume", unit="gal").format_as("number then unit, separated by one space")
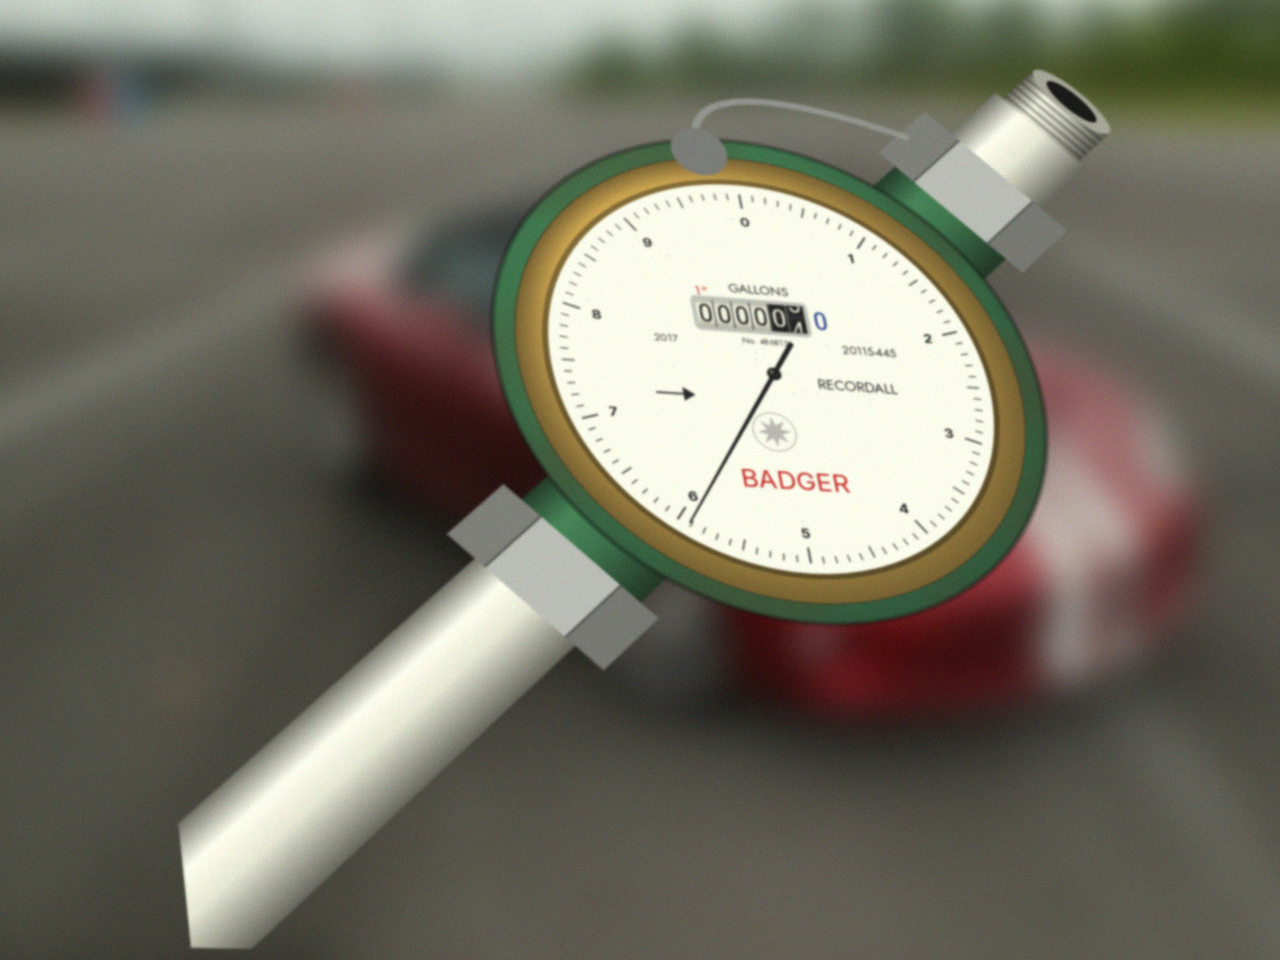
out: 35.9 gal
